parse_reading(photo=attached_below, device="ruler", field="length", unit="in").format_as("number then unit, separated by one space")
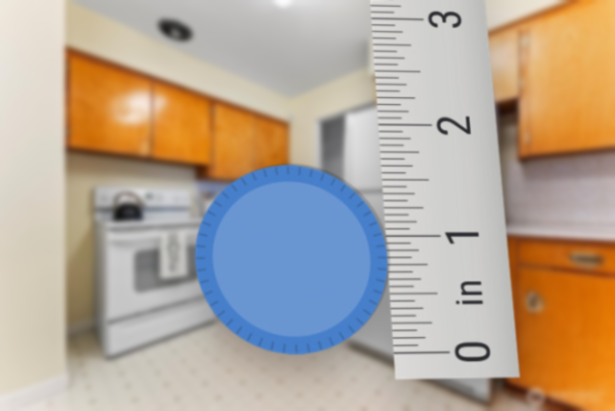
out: 1.625 in
